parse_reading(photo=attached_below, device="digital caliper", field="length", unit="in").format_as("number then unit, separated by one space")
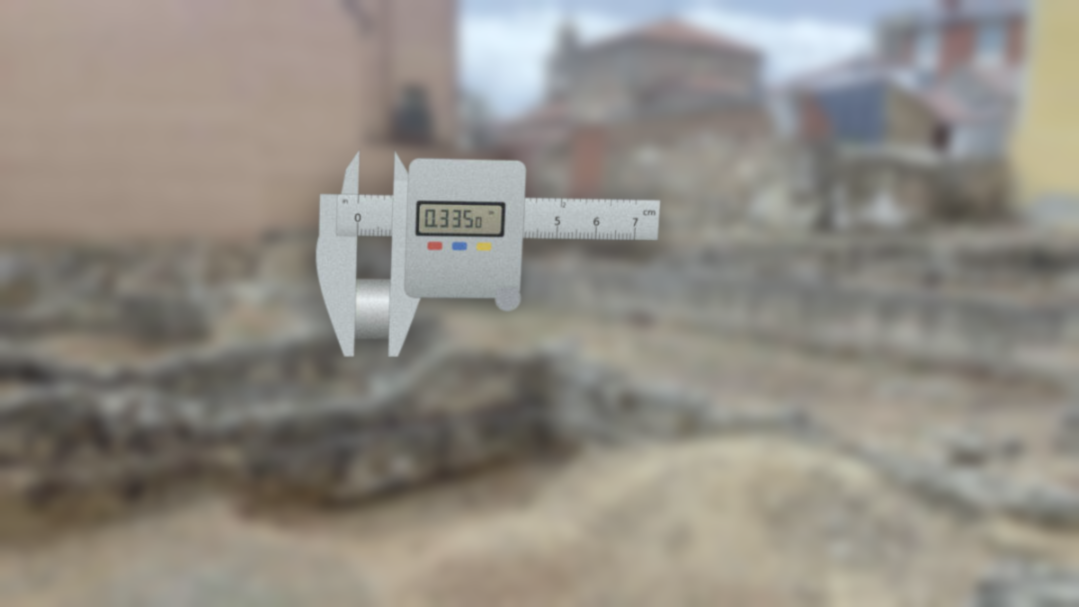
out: 0.3350 in
